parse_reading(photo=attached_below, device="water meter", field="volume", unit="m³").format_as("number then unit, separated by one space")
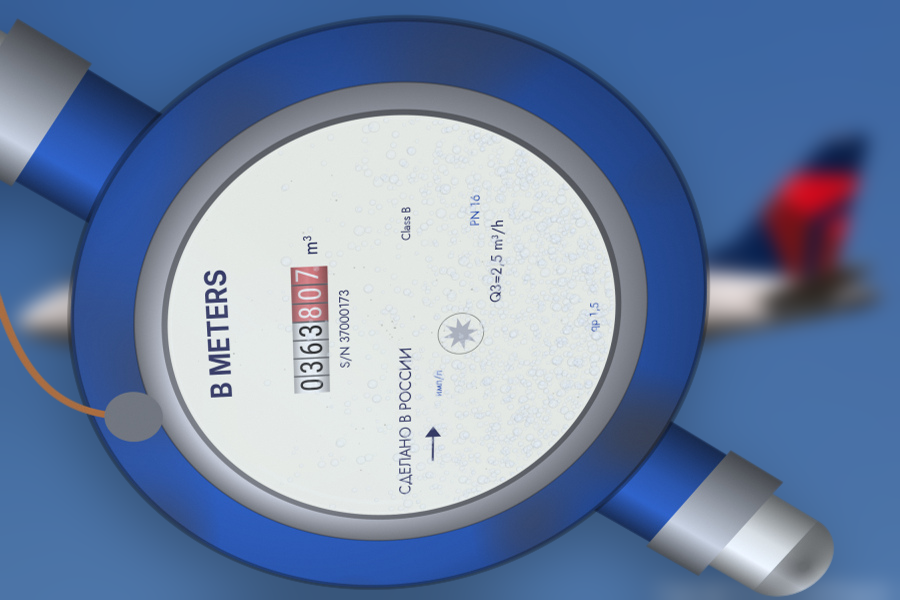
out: 363.807 m³
